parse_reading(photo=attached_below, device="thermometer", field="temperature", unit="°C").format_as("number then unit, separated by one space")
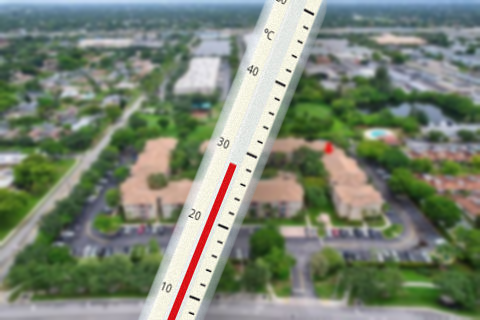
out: 28 °C
